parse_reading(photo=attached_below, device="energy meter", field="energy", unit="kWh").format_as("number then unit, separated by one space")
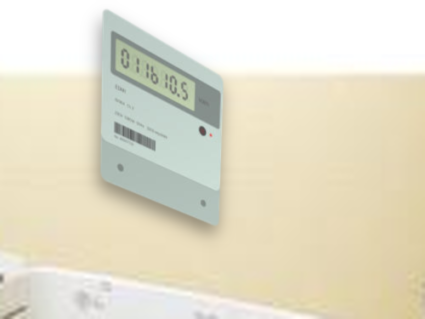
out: 11610.5 kWh
